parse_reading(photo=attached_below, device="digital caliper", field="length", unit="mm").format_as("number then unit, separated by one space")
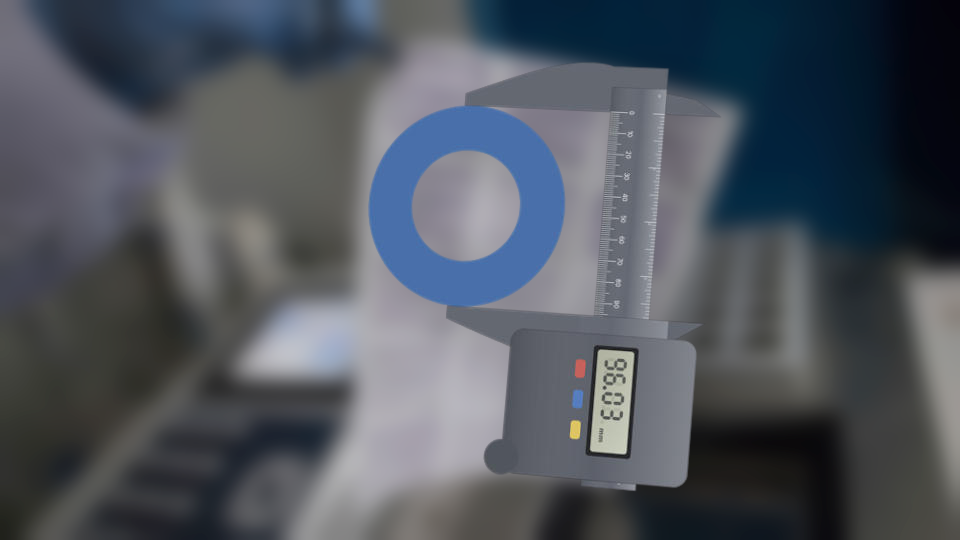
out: 96.03 mm
